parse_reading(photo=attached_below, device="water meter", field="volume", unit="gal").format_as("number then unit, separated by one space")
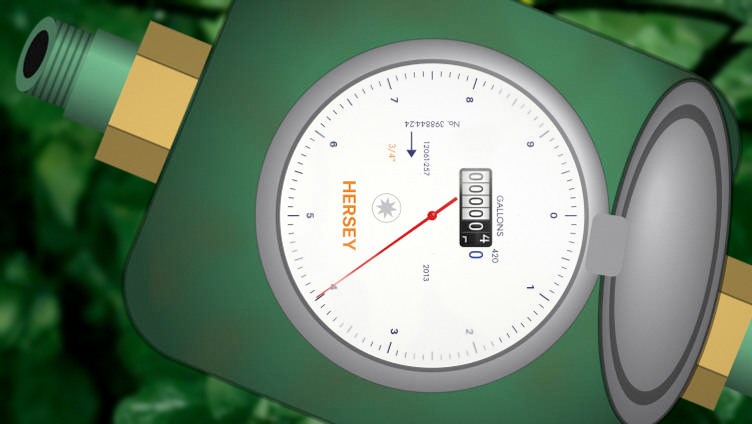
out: 44.0 gal
